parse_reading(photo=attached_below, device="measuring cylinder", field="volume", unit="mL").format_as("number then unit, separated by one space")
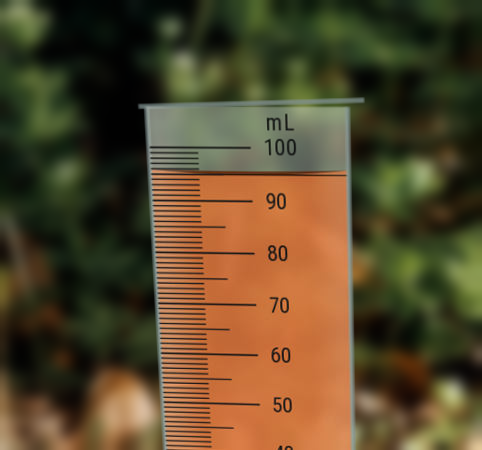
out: 95 mL
